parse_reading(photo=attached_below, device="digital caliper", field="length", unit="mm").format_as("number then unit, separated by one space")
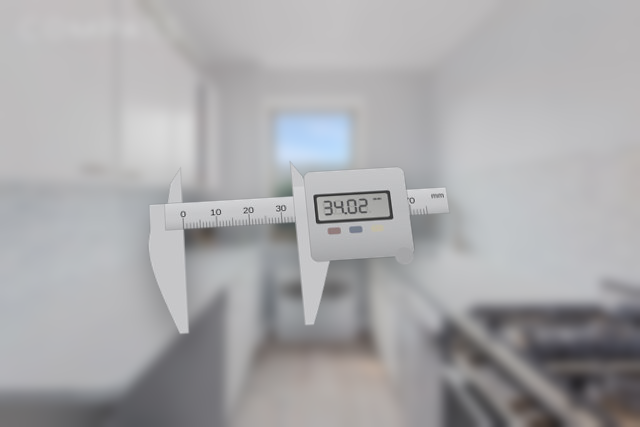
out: 34.02 mm
